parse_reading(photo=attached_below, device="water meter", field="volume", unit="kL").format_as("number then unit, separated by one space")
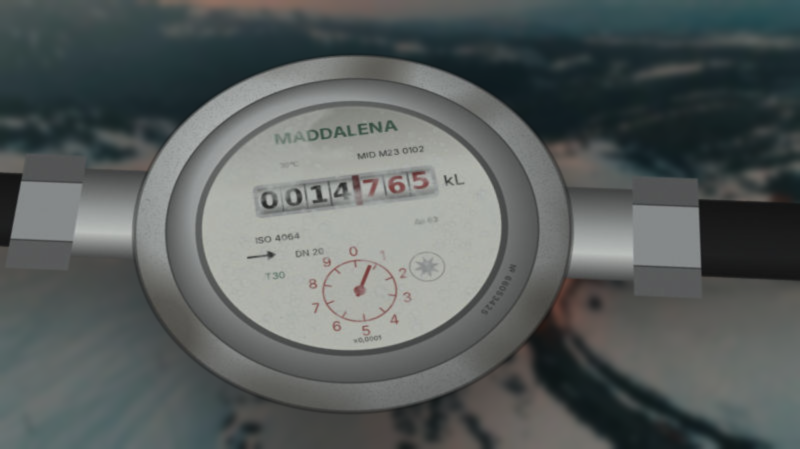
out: 14.7650 kL
